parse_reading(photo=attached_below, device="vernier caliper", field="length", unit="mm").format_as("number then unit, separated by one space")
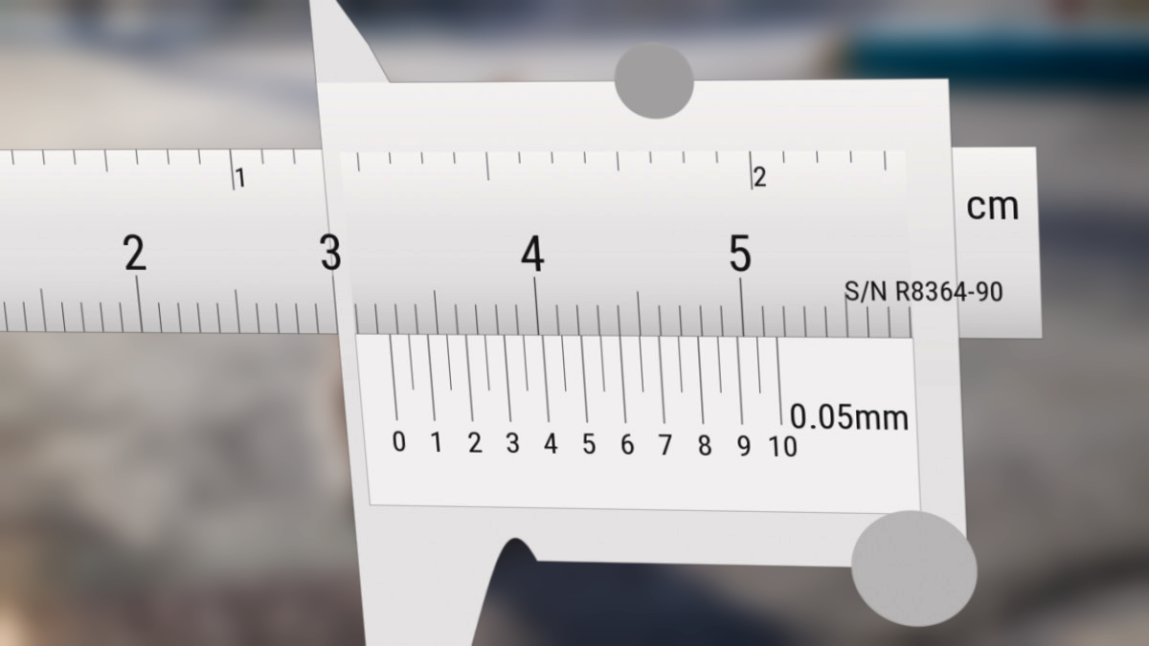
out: 32.6 mm
